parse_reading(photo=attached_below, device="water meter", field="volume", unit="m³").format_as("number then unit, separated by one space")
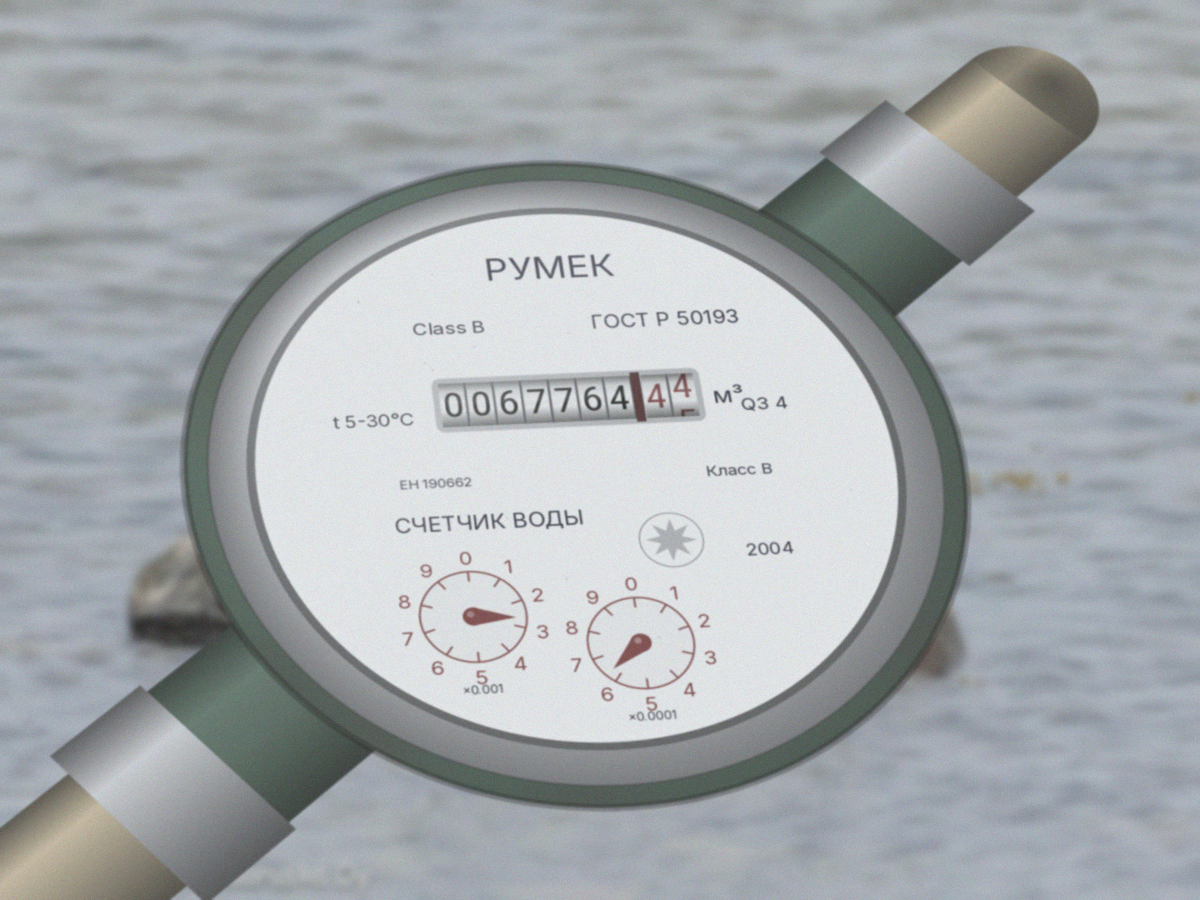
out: 67764.4426 m³
